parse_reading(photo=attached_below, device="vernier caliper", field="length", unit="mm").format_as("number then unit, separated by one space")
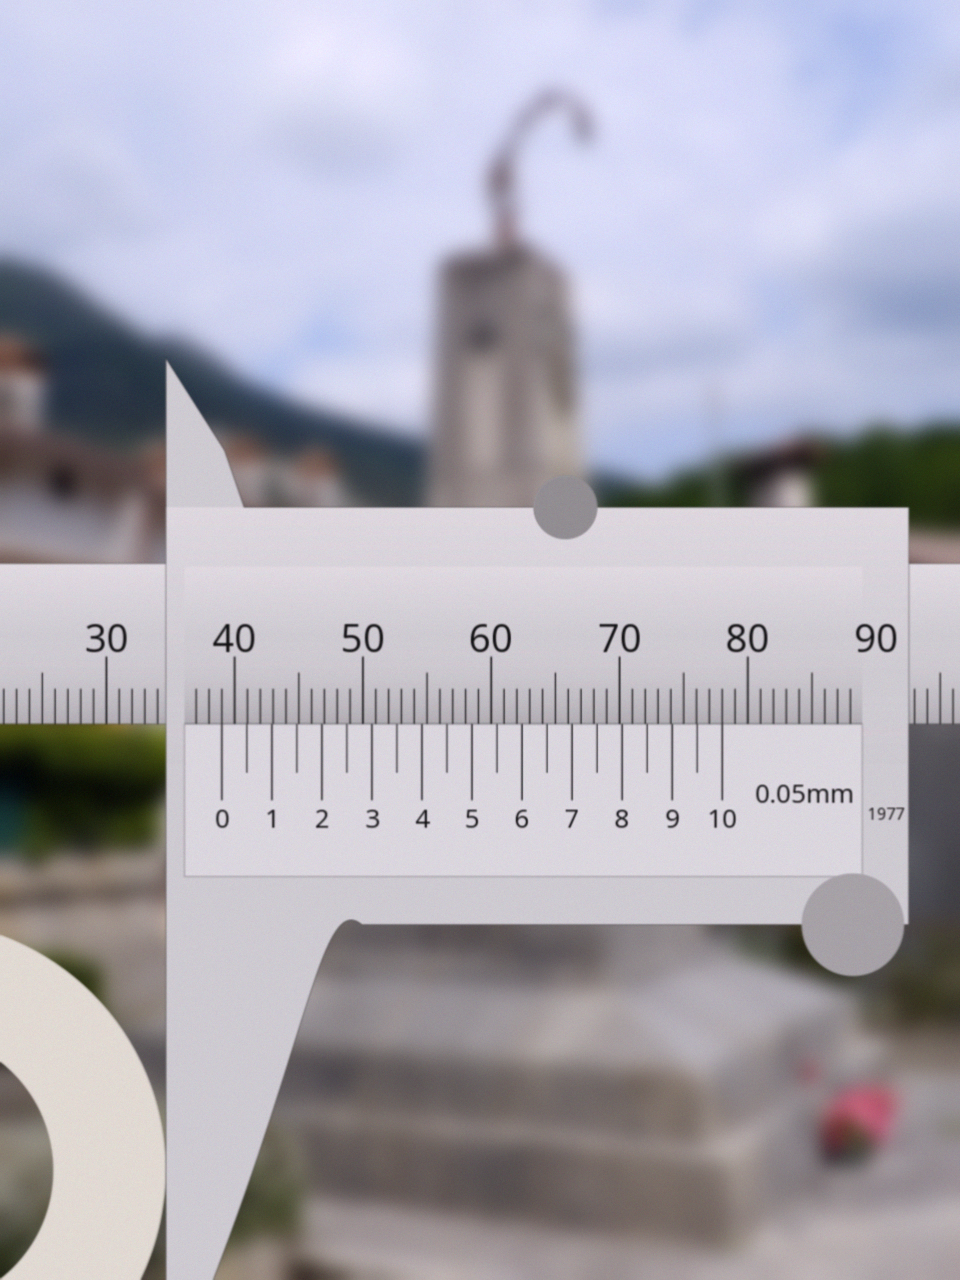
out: 39.0 mm
